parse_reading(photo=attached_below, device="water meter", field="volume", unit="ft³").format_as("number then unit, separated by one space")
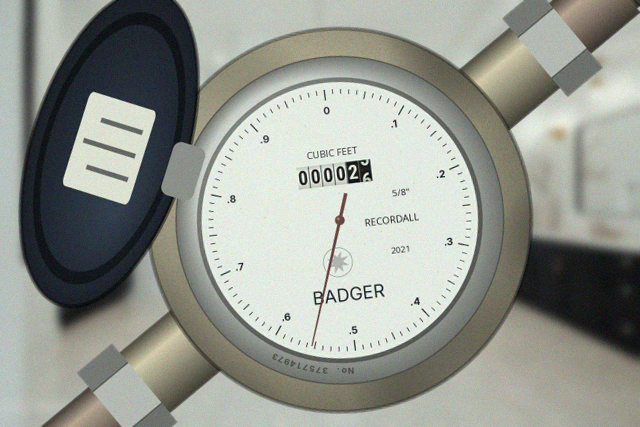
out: 25.55 ft³
